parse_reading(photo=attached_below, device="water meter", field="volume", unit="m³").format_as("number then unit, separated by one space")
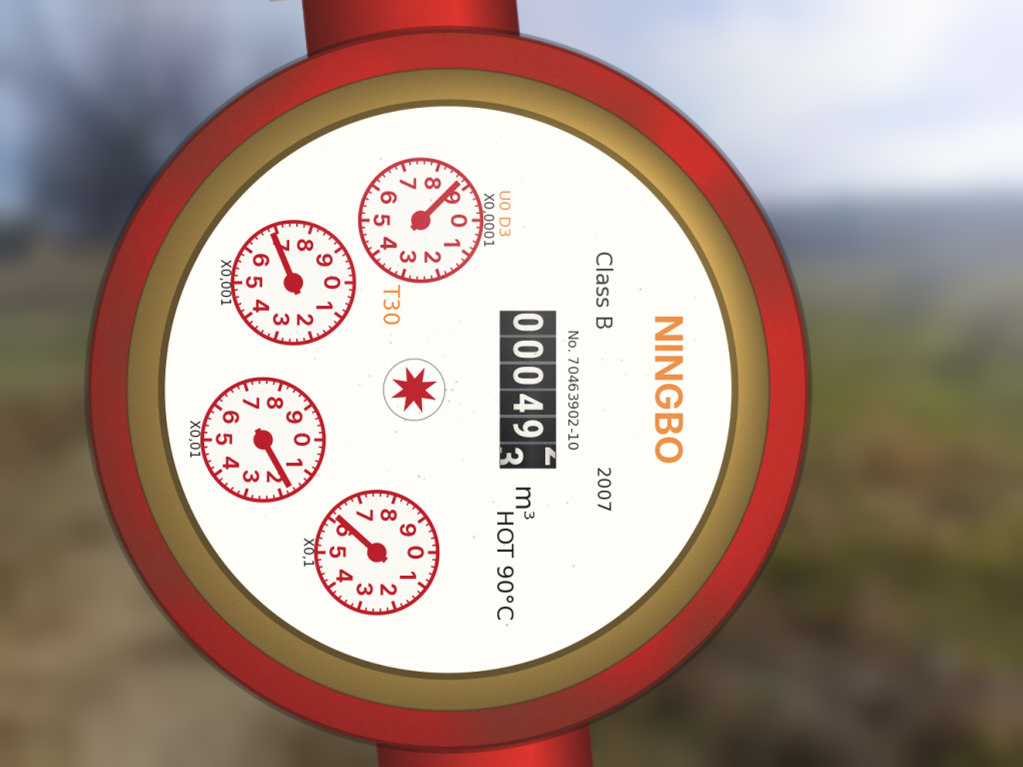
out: 492.6168 m³
